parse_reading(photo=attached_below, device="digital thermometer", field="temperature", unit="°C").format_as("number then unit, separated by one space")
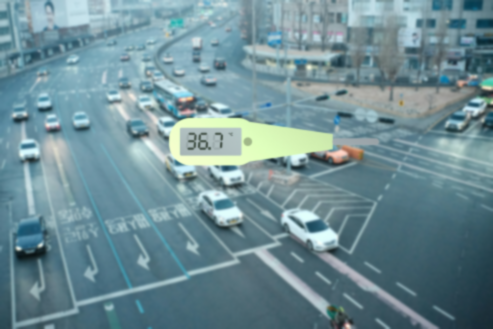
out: 36.7 °C
